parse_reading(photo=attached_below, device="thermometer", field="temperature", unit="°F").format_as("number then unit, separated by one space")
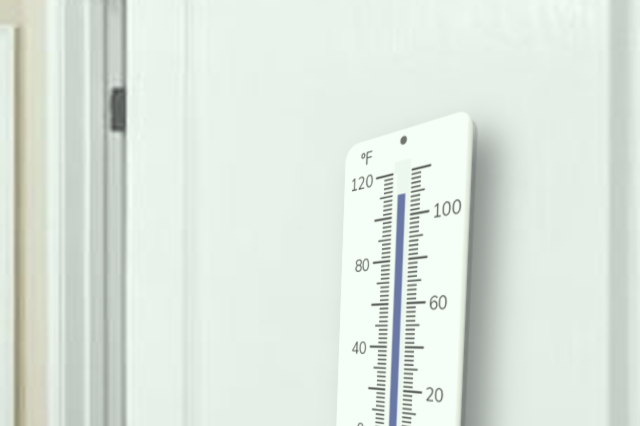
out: 110 °F
